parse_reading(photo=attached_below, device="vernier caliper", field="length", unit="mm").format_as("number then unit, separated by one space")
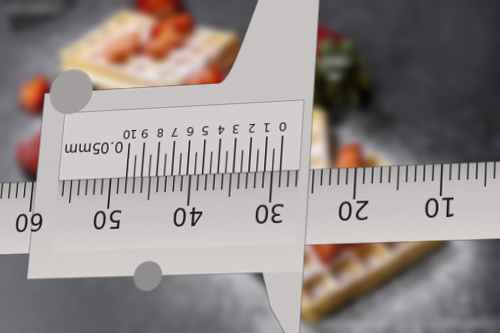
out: 29.0 mm
